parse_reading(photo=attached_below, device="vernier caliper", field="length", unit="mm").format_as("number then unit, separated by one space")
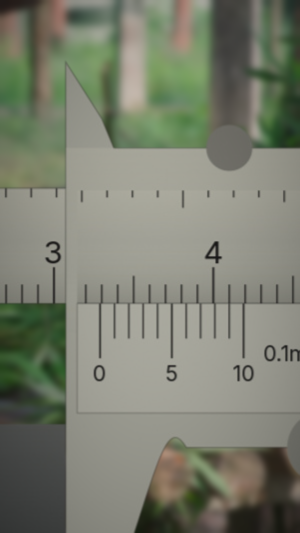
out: 32.9 mm
